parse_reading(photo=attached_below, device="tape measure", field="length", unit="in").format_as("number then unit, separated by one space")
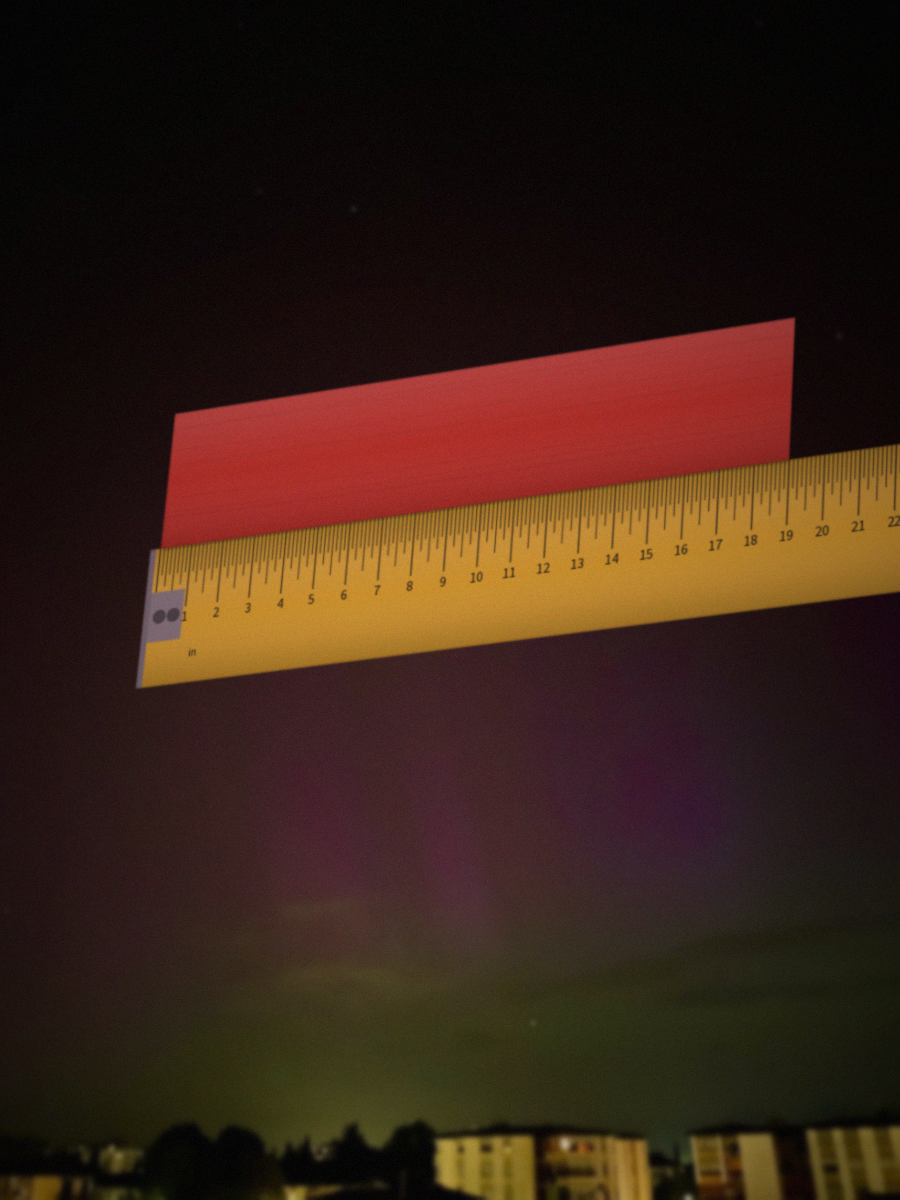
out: 19 in
